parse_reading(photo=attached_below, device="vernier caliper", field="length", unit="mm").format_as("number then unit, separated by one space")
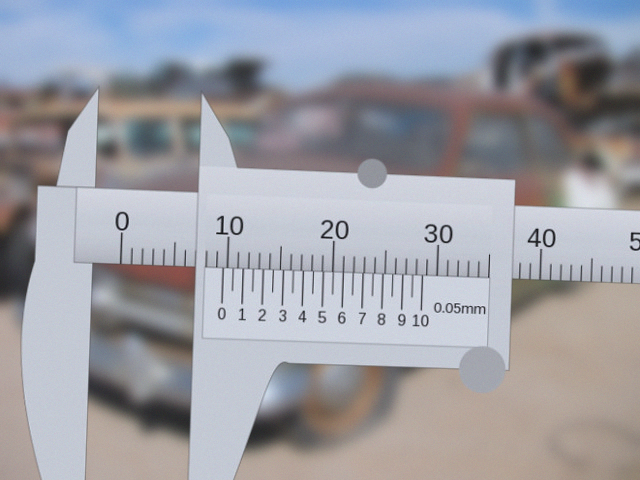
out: 9.6 mm
